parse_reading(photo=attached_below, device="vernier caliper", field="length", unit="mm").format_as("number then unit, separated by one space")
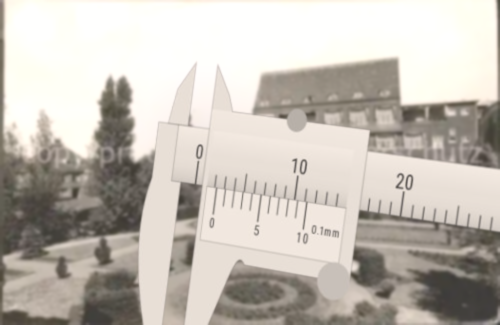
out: 2.2 mm
